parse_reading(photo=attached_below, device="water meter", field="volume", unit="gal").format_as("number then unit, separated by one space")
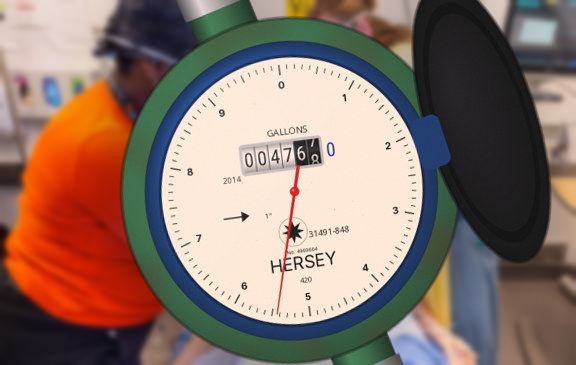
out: 47675.4 gal
